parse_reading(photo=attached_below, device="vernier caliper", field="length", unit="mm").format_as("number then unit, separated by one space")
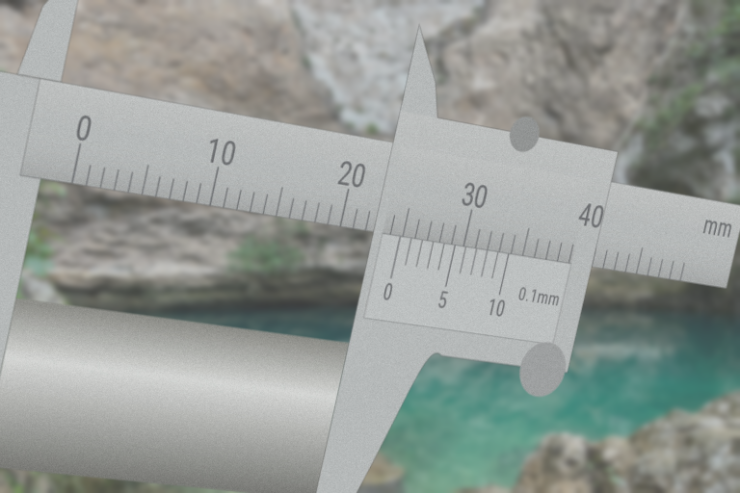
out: 24.8 mm
